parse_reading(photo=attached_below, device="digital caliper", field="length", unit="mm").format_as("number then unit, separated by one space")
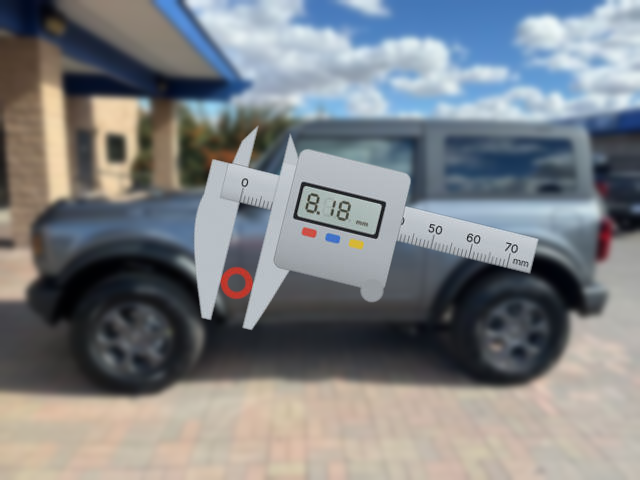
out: 8.18 mm
